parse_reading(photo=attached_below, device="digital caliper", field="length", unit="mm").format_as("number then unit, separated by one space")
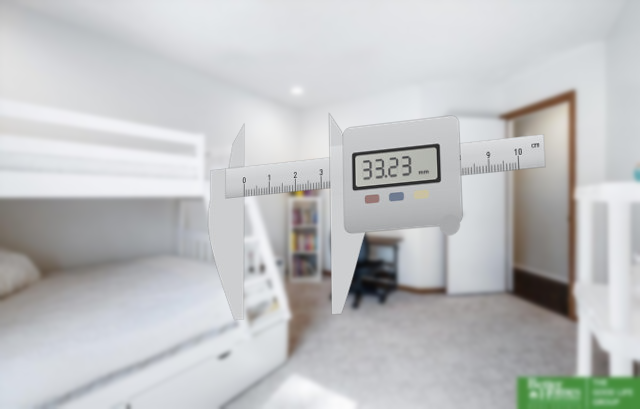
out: 33.23 mm
